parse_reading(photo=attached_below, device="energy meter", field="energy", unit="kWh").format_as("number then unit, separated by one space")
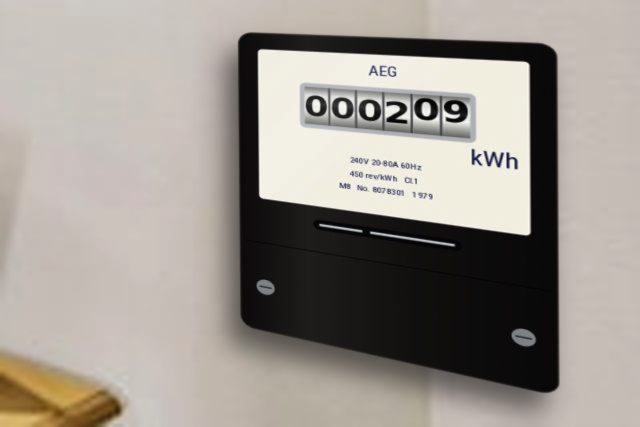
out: 209 kWh
